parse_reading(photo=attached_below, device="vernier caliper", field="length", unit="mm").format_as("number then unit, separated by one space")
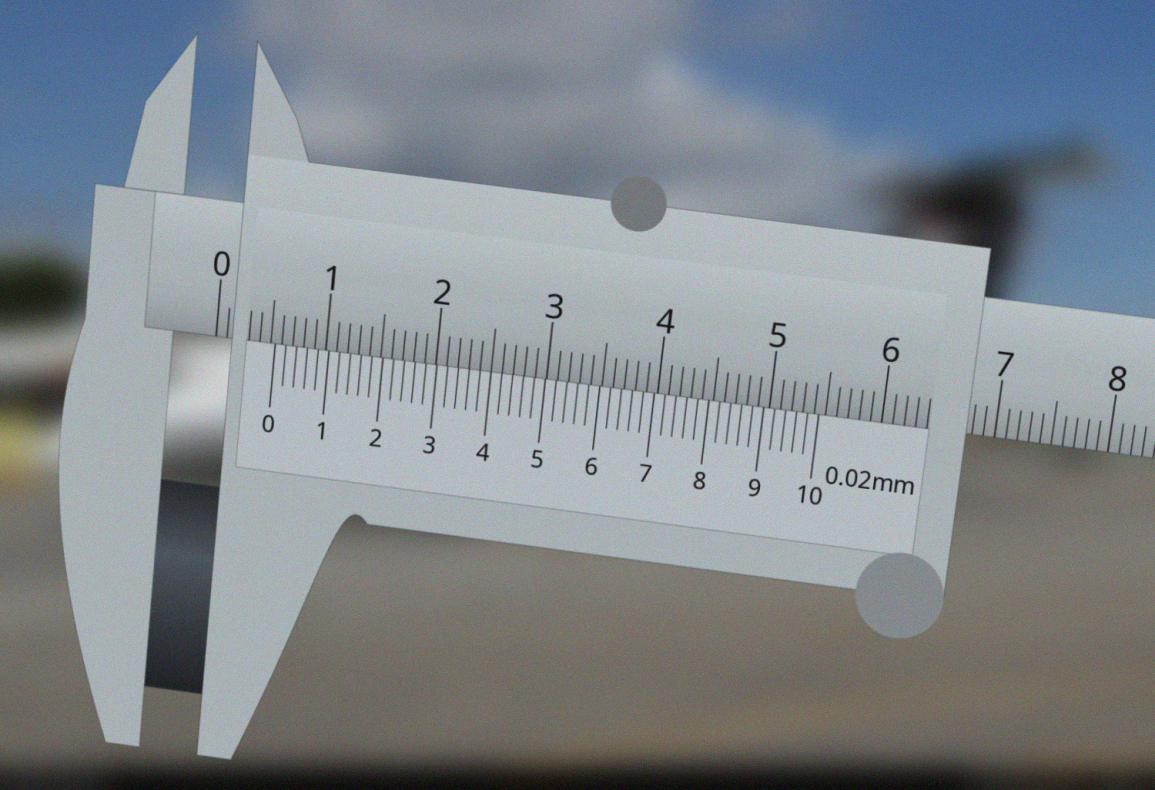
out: 5.4 mm
